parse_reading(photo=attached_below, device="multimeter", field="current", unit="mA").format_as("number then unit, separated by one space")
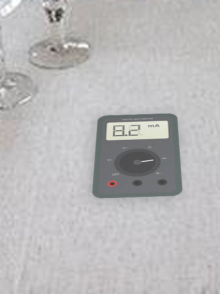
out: 8.2 mA
